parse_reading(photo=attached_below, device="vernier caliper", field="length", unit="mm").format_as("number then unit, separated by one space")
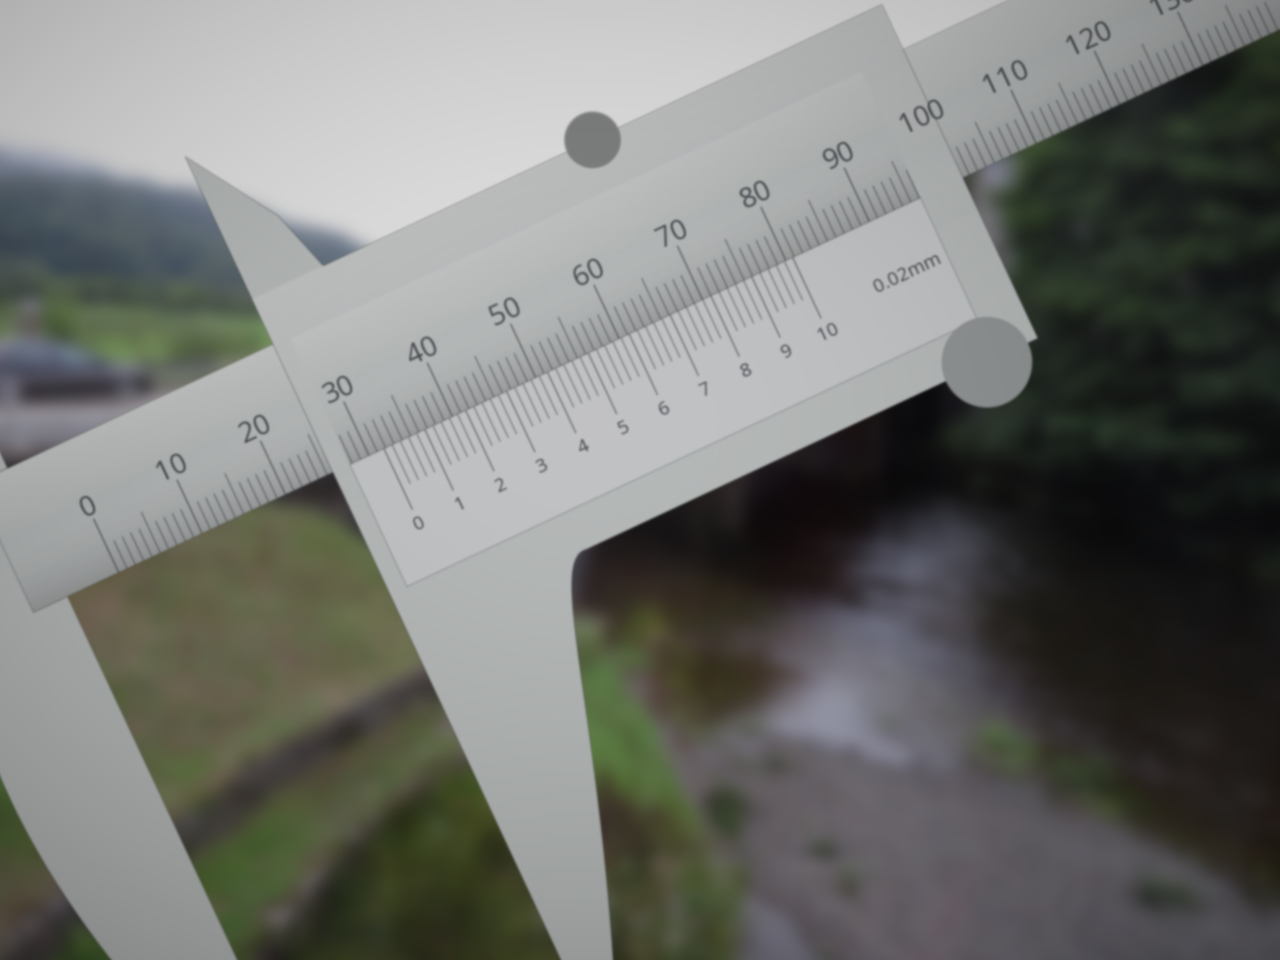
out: 31.8 mm
